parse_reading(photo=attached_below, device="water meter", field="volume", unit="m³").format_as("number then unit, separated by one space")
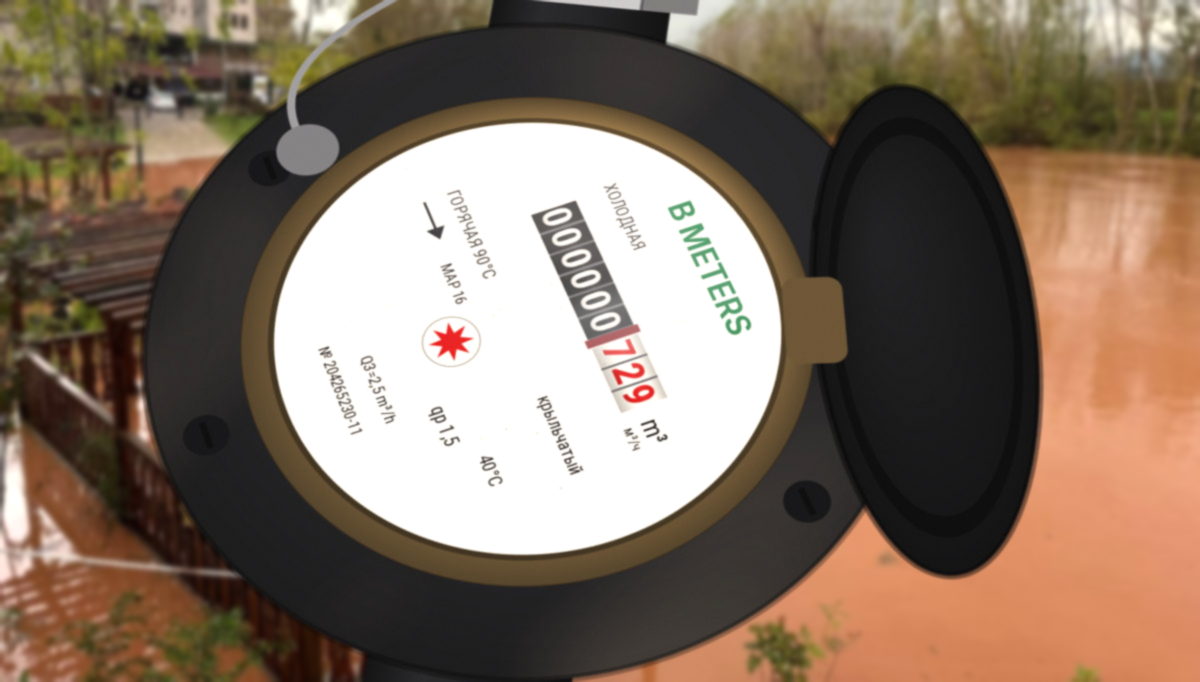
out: 0.729 m³
